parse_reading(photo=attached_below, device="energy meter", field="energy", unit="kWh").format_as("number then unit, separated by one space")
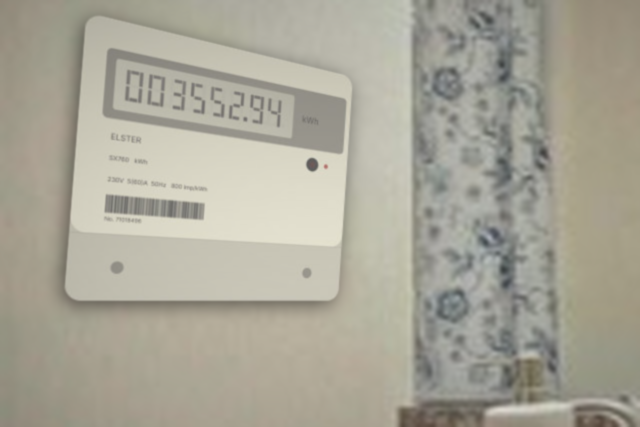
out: 3552.94 kWh
